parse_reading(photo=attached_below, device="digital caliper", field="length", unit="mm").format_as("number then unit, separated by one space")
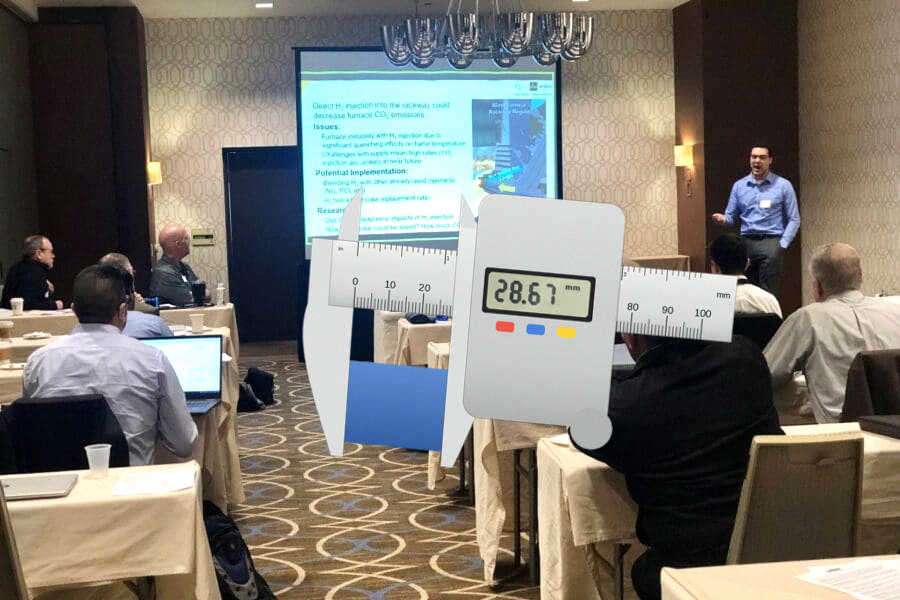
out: 28.67 mm
